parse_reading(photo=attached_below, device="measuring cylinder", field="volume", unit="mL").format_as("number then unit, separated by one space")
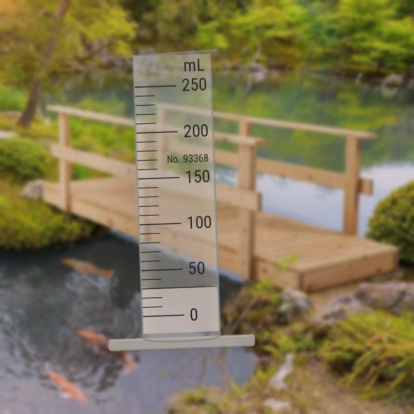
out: 30 mL
